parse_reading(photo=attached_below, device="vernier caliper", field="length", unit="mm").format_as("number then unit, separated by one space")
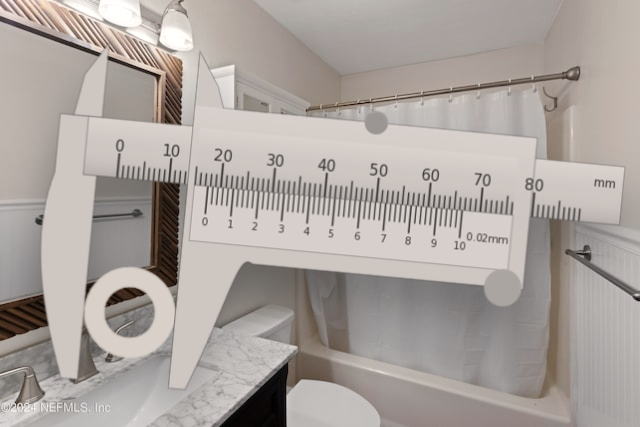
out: 17.5 mm
